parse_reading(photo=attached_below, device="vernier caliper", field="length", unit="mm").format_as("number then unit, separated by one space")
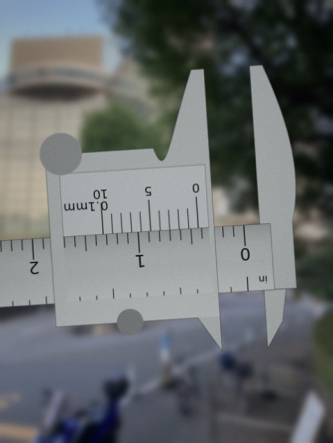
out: 4.3 mm
